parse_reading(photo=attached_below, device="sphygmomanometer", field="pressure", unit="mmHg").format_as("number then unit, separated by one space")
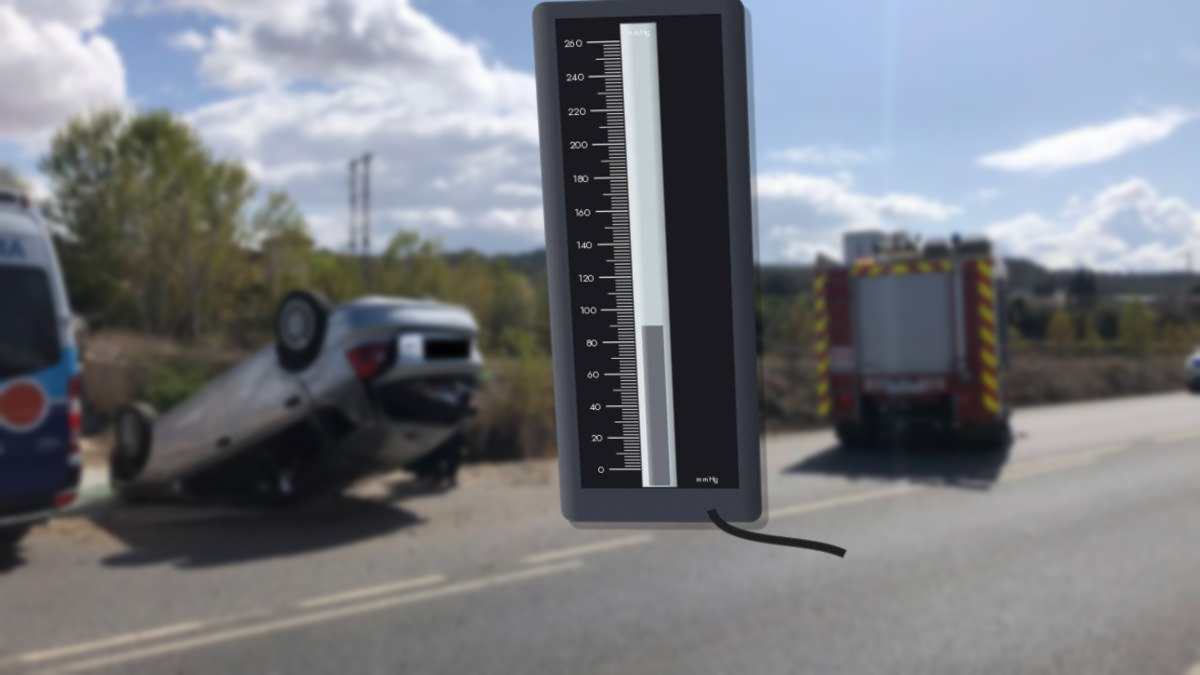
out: 90 mmHg
